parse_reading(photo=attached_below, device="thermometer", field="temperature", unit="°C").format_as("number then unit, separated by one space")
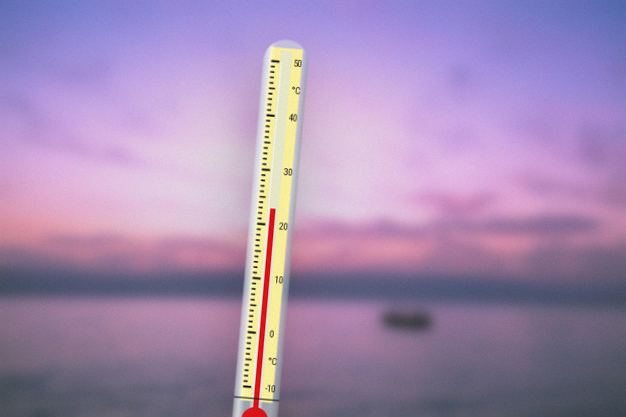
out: 23 °C
